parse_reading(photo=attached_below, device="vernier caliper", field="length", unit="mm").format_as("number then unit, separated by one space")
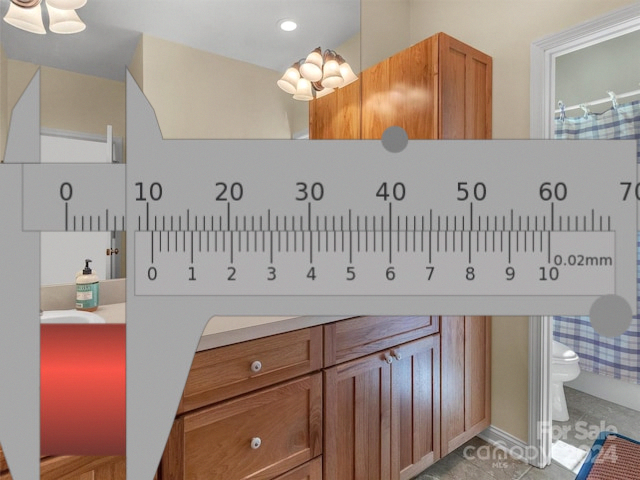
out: 10.6 mm
